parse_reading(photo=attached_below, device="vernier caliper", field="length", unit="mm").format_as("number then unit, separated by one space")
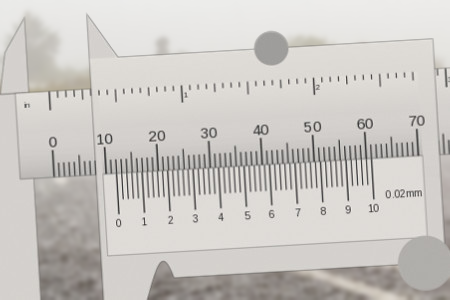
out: 12.0 mm
